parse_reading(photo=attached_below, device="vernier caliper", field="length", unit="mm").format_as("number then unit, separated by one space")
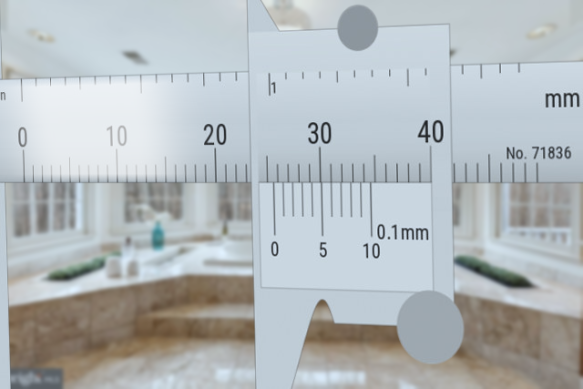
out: 25.6 mm
